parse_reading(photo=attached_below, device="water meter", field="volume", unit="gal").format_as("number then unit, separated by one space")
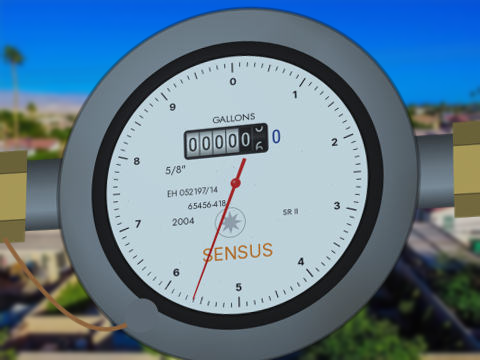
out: 55.6 gal
